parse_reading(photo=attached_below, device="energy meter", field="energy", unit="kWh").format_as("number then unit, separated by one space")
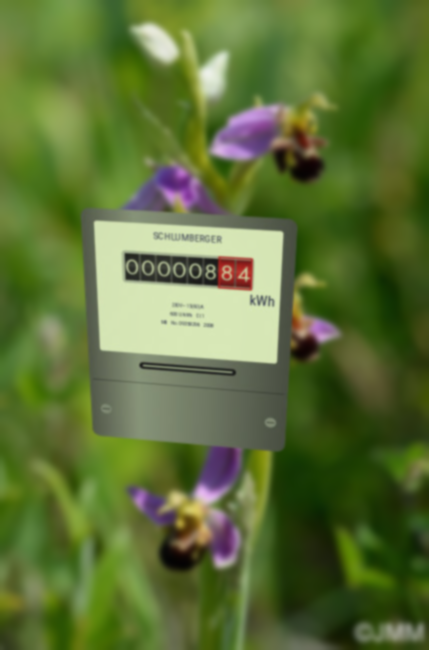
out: 8.84 kWh
